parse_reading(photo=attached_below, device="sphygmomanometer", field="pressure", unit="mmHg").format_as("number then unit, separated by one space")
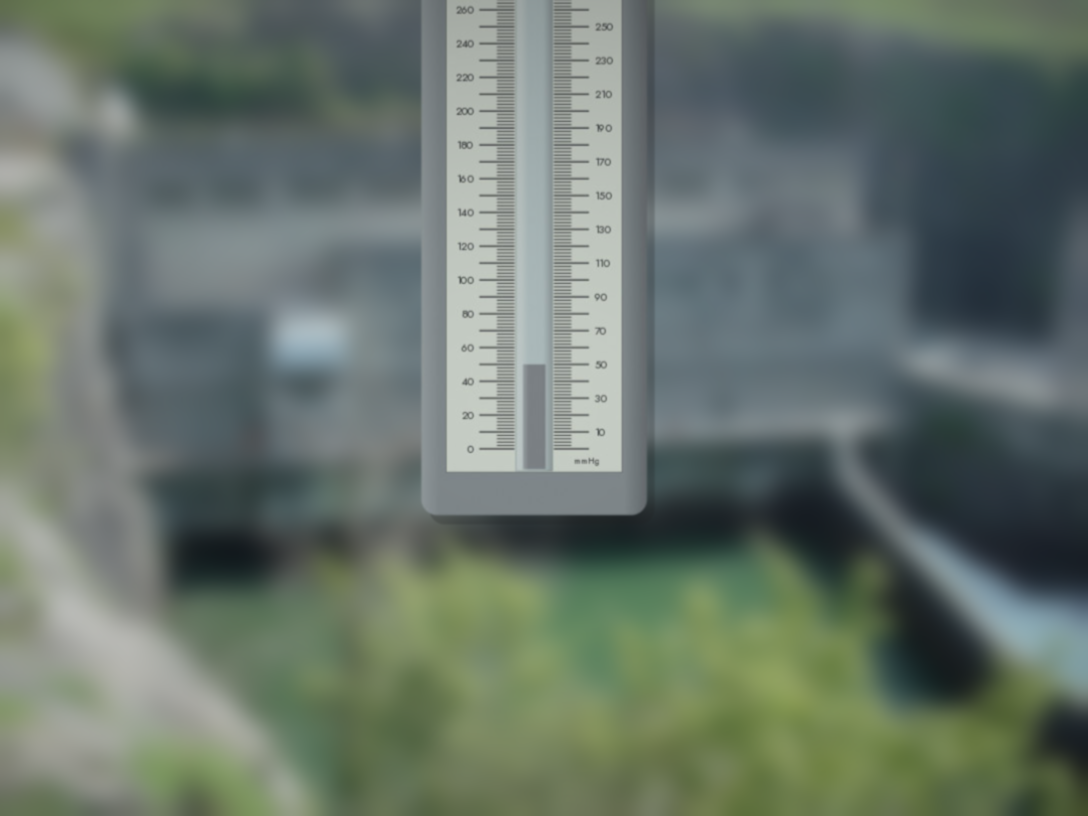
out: 50 mmHg
